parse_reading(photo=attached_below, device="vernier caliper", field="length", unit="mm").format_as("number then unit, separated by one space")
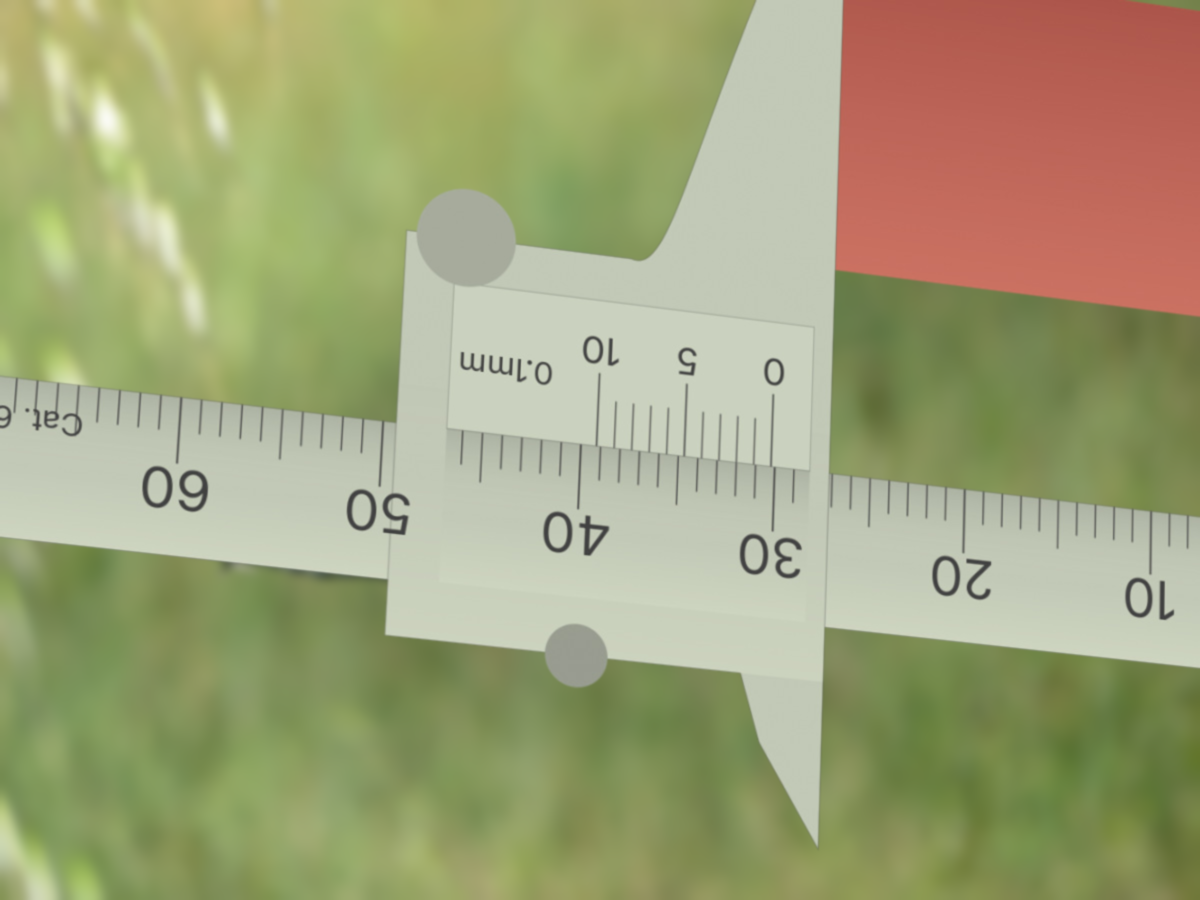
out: 30.2 mm
